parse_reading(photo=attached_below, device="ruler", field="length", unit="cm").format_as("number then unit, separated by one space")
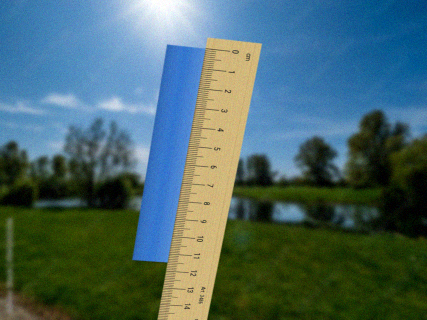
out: 11.5 cm
